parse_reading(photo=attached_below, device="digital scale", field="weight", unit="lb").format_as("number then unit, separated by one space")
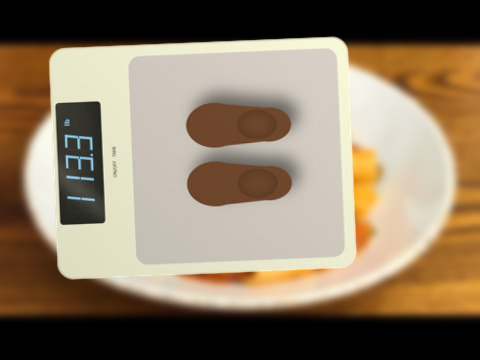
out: 113.3 lb
